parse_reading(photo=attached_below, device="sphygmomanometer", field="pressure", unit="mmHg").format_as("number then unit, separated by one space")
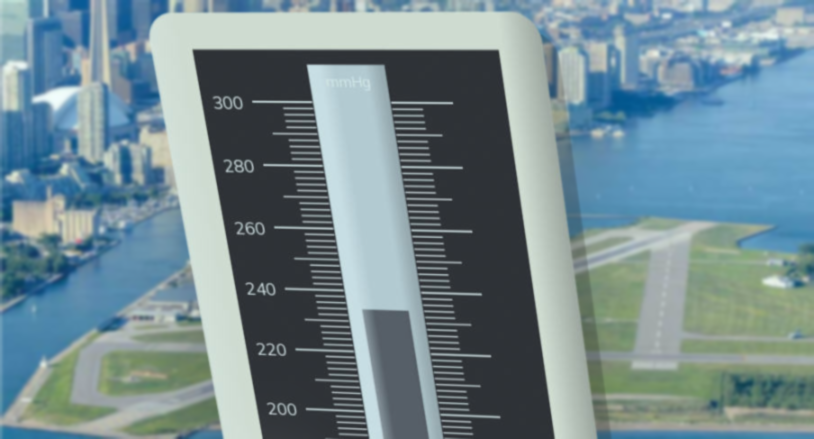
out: 234 mmHg
